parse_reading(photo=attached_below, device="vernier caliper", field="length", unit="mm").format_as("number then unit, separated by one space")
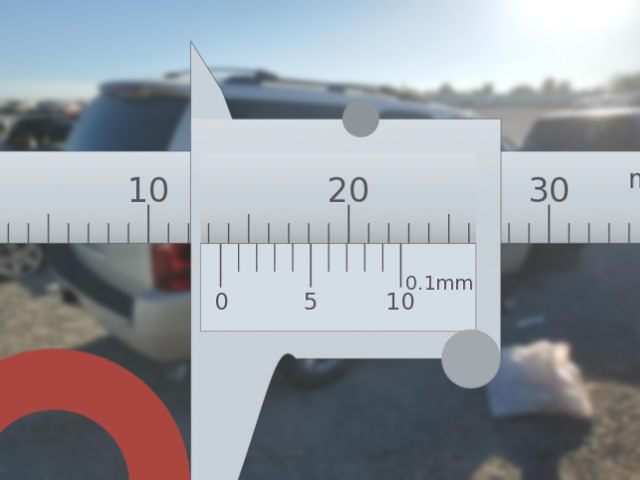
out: 13.6 mm
